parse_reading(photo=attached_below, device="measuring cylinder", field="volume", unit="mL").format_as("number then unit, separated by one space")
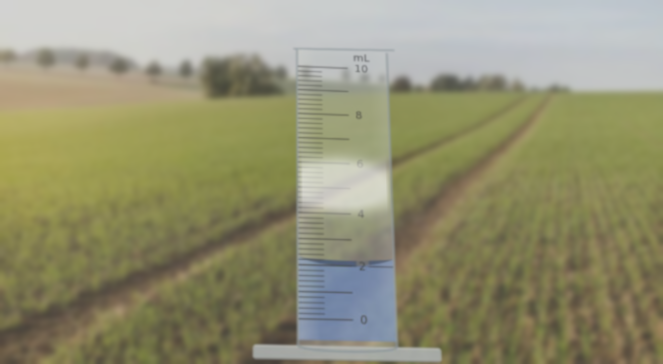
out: 2 mL
